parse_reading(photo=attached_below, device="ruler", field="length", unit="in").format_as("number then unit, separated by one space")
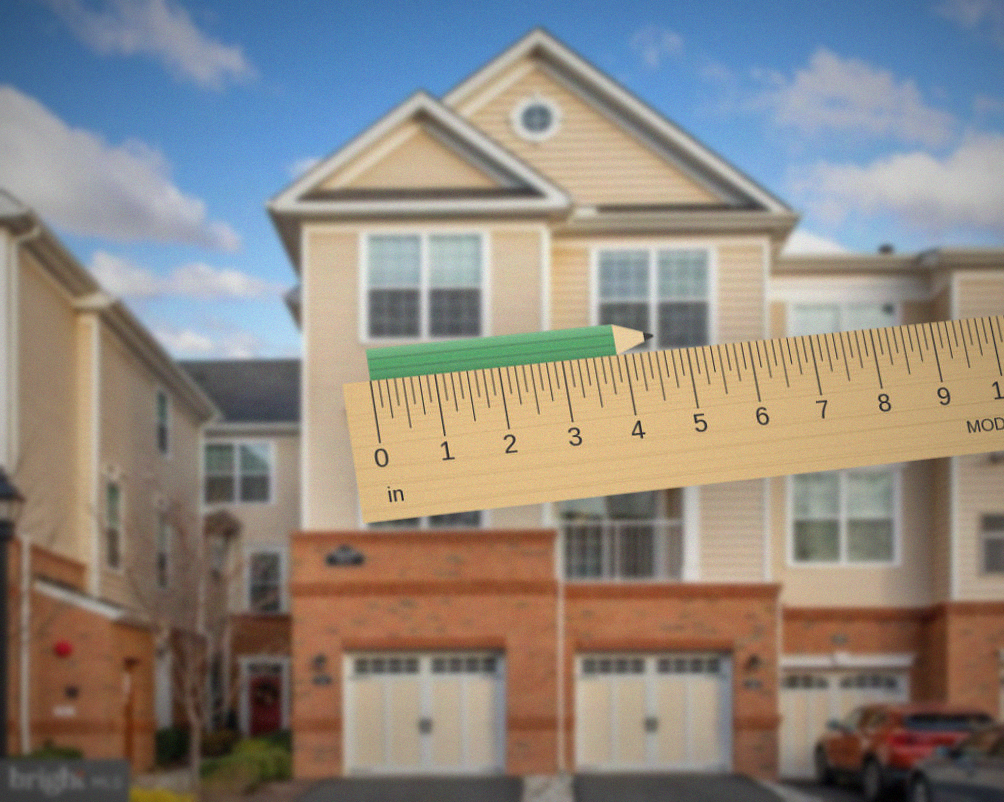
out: 4.5 in
